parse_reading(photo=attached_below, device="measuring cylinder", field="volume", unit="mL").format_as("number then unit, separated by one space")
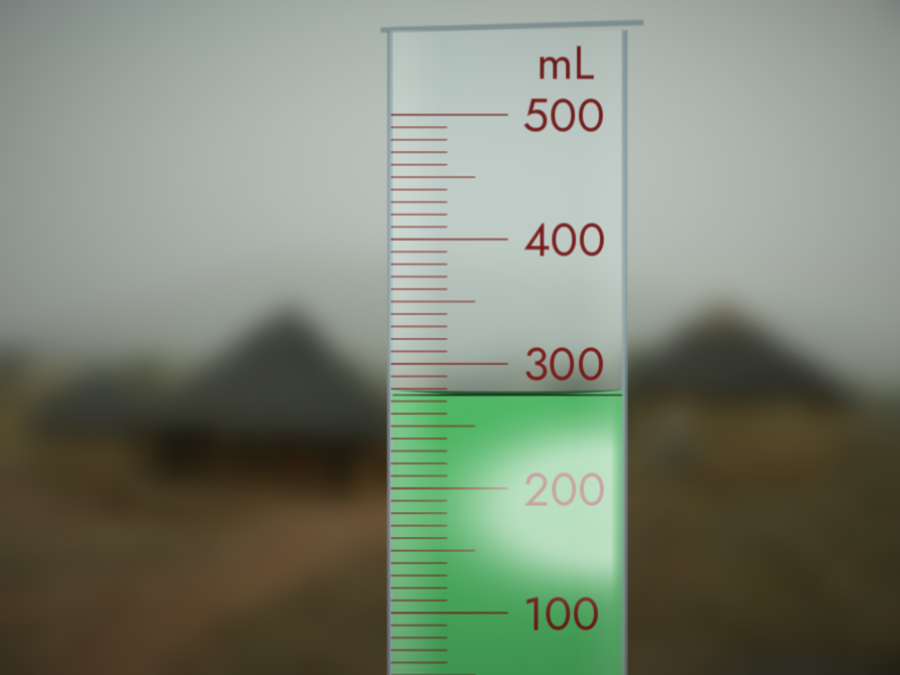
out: 275 mL
